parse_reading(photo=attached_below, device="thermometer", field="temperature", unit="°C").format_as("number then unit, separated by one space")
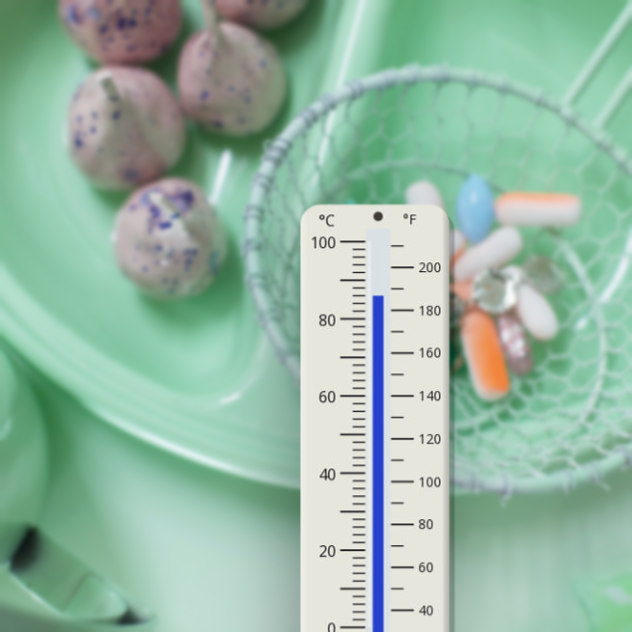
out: 86 °C
